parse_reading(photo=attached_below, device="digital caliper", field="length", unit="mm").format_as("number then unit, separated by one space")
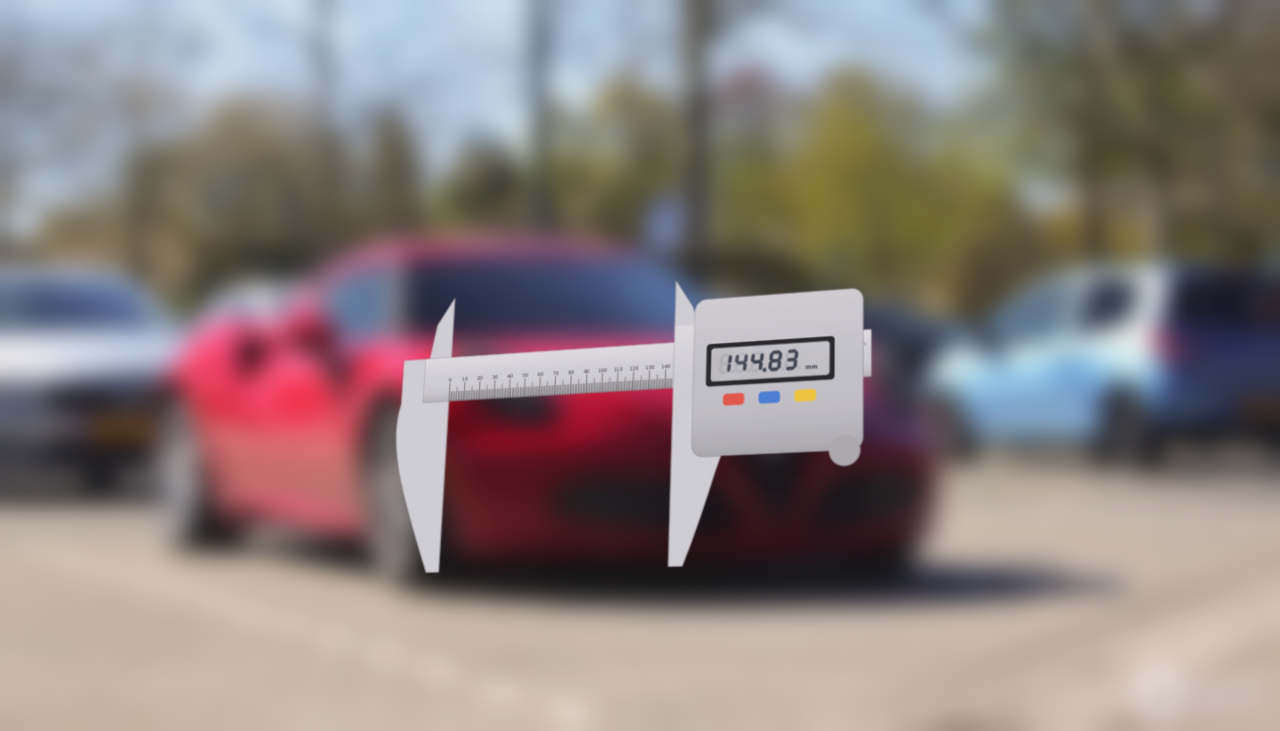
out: 144.83 mm
